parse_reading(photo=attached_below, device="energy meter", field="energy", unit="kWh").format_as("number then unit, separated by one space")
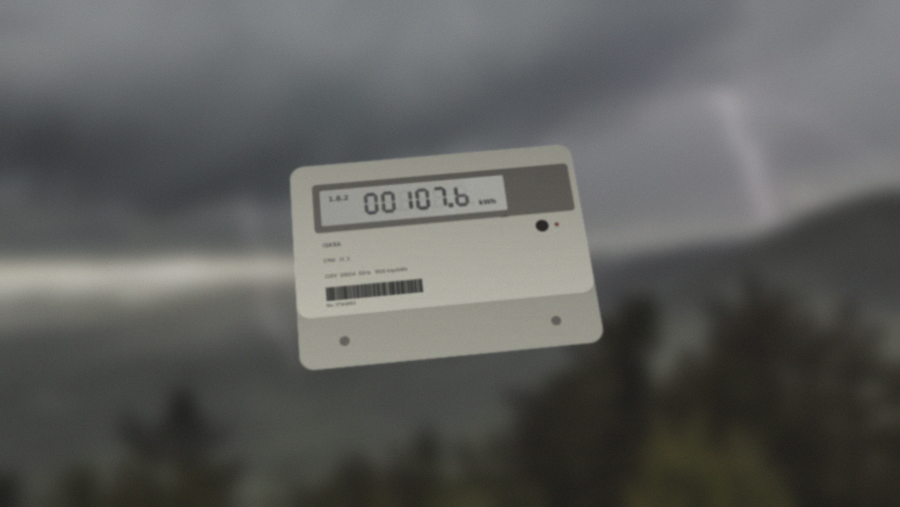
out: 107.6 kWh
